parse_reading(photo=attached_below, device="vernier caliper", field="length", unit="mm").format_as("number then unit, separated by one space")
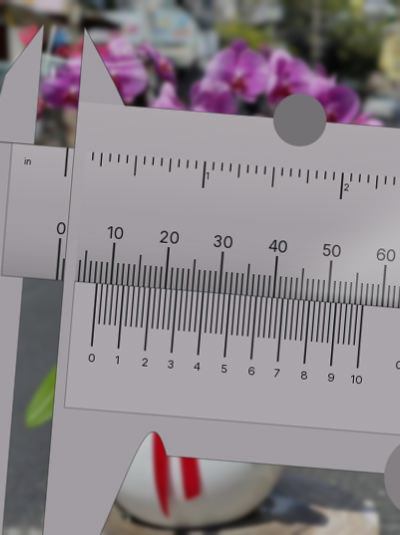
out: 7.4 mm
